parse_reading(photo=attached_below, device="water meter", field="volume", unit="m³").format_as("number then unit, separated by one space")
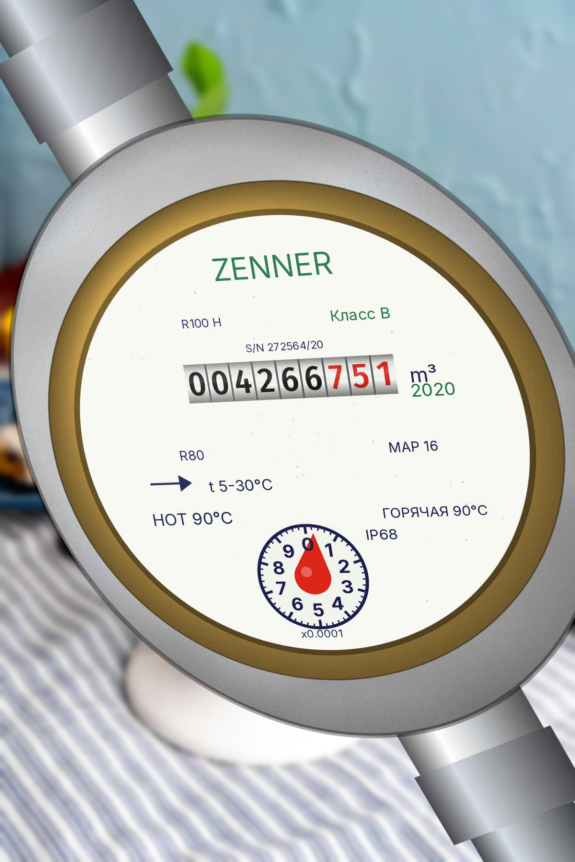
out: 4266.7510 m³
